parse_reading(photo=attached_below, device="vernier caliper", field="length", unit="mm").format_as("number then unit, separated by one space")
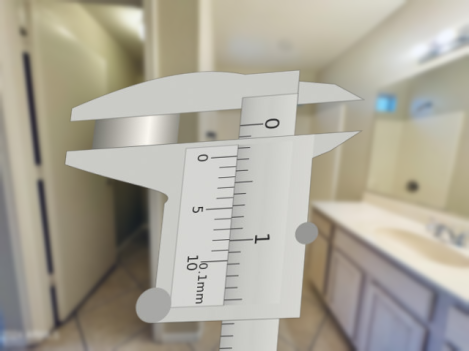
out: 2.7 mm
